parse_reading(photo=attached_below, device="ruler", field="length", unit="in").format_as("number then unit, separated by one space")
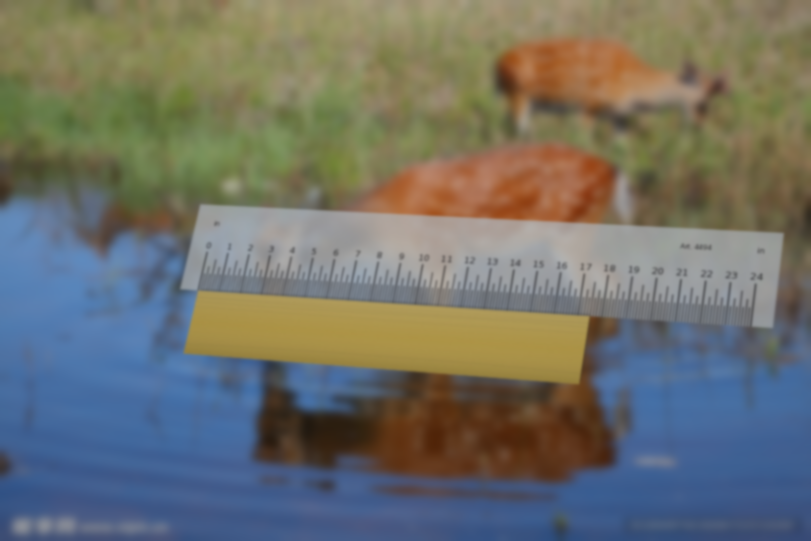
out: 17.5 in
